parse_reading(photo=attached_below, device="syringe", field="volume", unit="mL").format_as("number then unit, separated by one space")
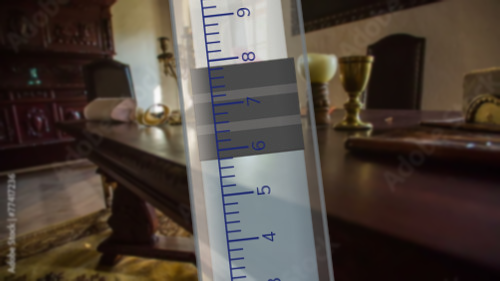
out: 5.8 mL
